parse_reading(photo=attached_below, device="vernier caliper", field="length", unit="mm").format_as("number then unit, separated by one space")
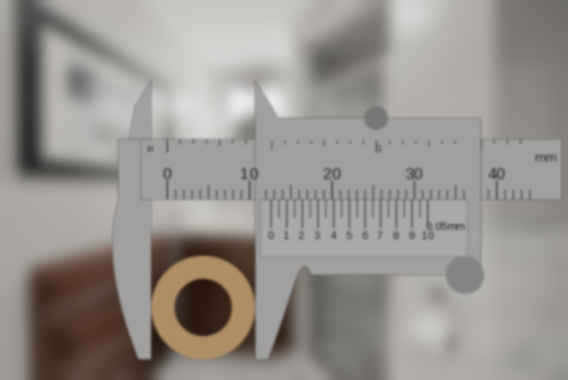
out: 12.6 mm
